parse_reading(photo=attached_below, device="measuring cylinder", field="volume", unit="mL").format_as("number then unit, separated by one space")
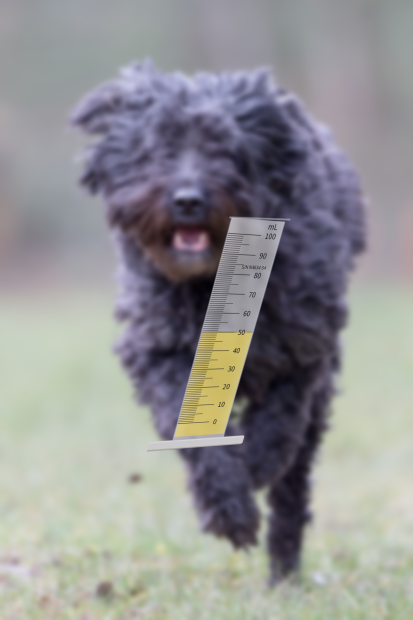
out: 50 mL
